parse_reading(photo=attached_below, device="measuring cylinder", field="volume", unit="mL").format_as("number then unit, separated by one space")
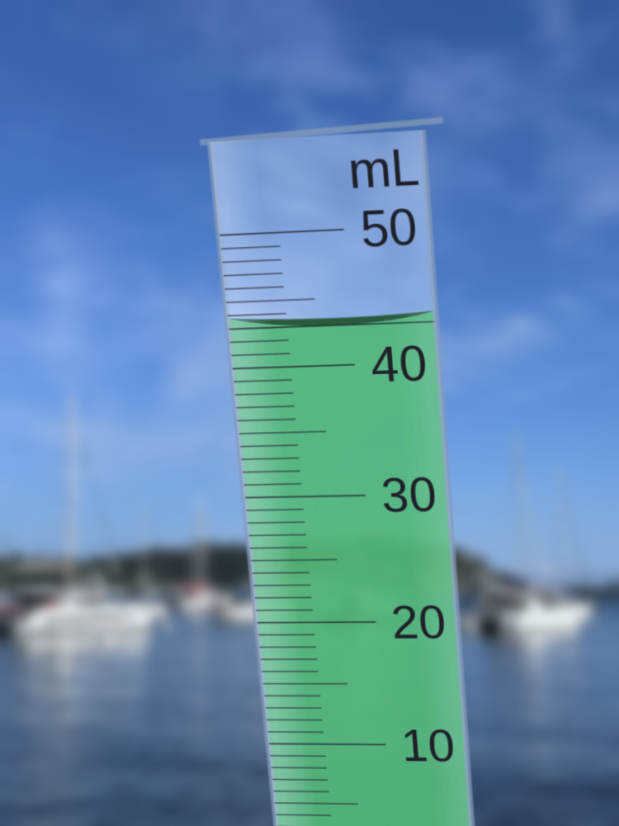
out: 43 mL
